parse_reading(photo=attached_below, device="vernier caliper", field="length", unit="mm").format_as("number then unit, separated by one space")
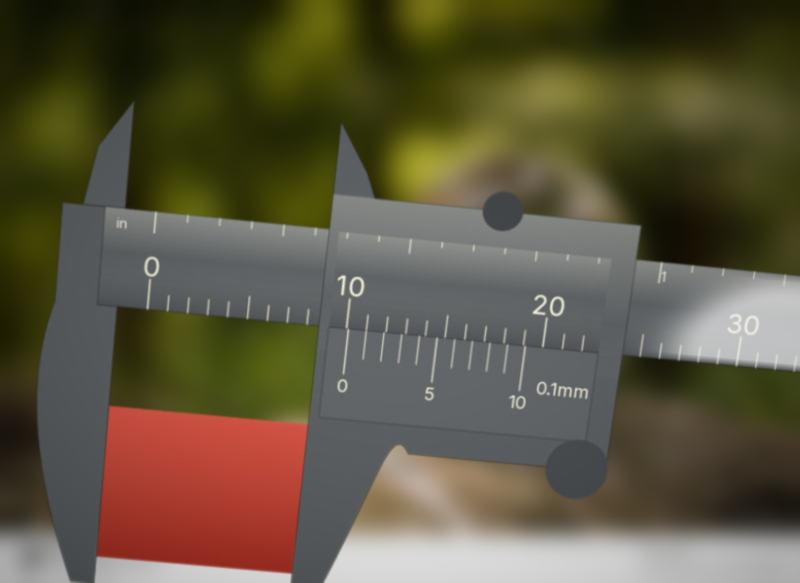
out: 10.1 mm
